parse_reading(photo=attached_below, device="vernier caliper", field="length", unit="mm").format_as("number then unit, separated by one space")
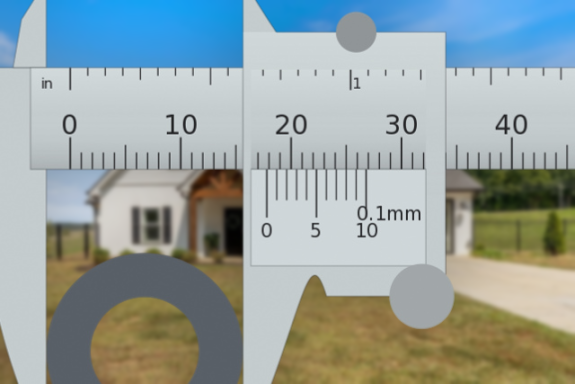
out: 17.8 mm
